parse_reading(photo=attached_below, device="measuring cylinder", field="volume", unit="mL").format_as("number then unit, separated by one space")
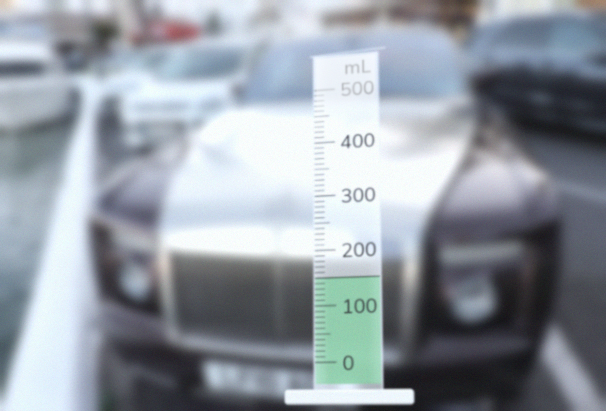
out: 150 mL
